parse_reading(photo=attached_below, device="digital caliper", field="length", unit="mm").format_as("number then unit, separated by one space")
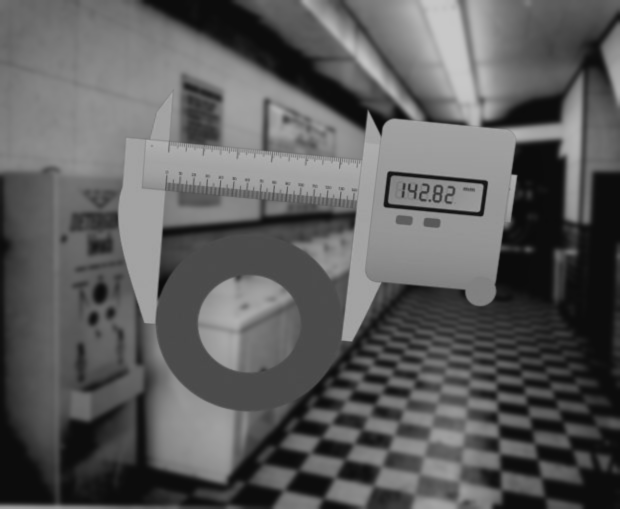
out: 142.82 mm
